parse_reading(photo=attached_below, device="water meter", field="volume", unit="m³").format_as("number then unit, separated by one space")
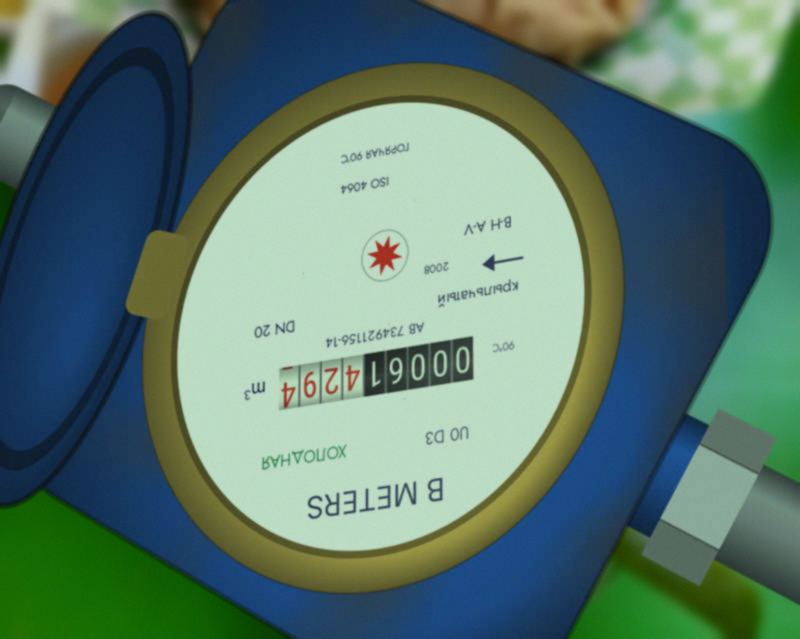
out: 61.4294 m³
